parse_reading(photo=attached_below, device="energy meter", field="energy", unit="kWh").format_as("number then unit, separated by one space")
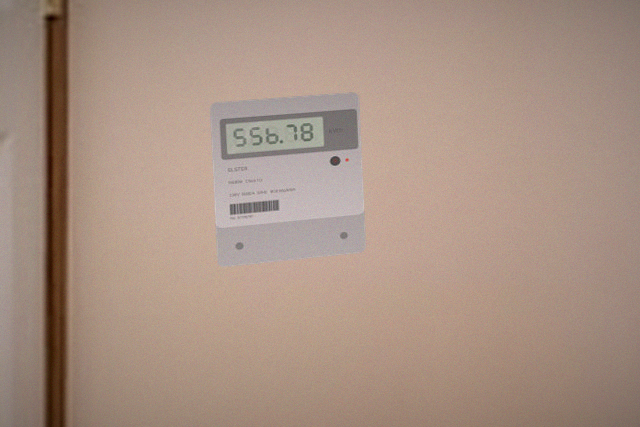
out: 556.78 kWh
